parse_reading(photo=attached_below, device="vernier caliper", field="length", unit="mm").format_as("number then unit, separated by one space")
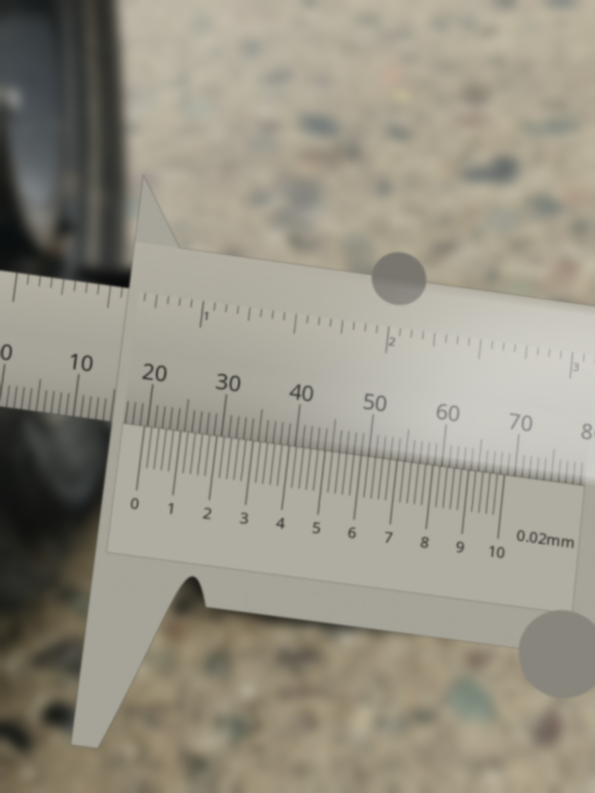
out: 19.6 mm
